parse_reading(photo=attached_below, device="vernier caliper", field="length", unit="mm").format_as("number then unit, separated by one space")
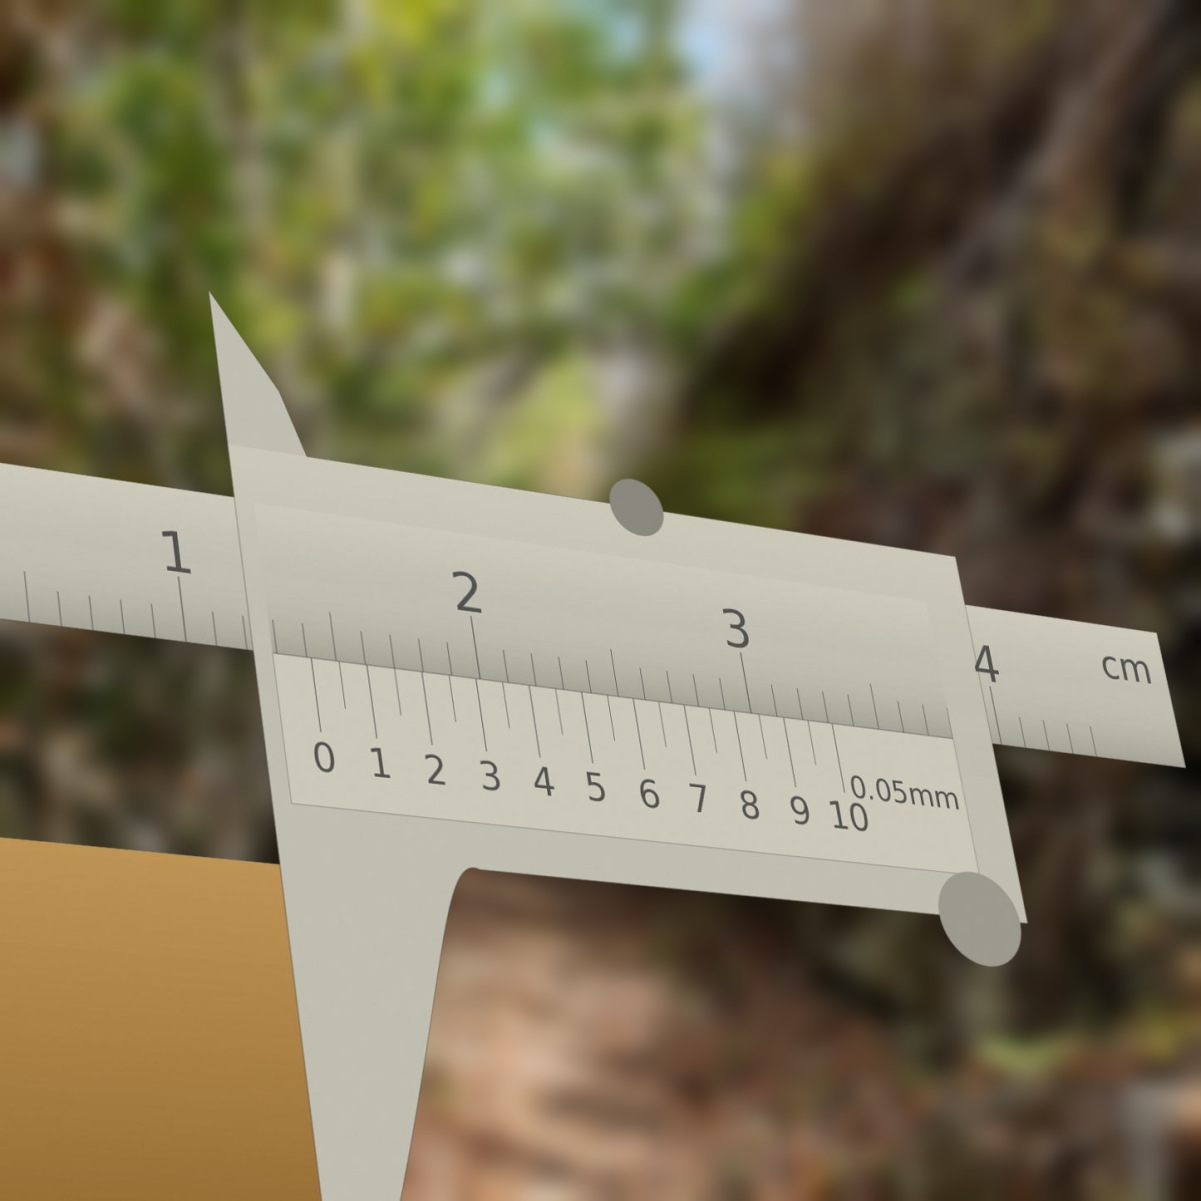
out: 14.15 mm
